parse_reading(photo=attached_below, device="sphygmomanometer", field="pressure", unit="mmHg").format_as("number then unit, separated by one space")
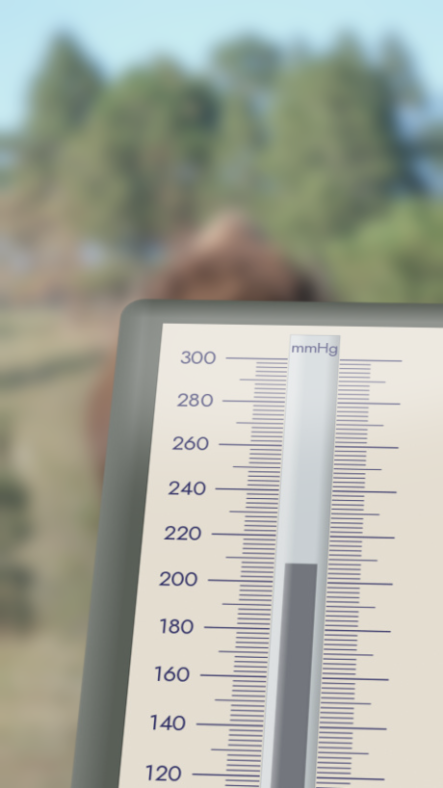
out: 208 mmHg
